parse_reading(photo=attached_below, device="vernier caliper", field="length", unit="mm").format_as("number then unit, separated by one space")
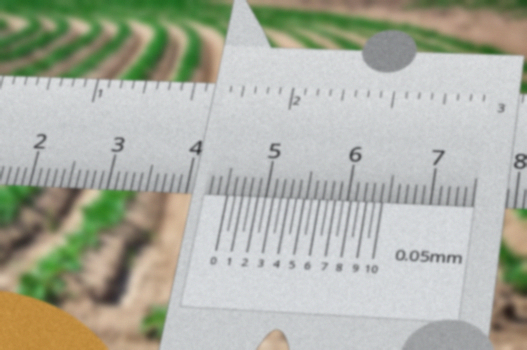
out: 45.2 mm
